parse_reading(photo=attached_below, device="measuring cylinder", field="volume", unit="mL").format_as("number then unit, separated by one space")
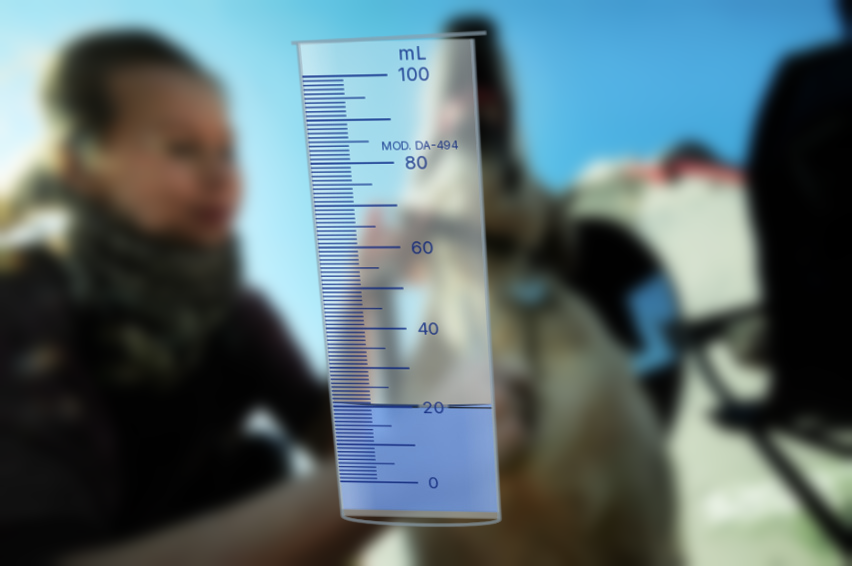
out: 20 mL
